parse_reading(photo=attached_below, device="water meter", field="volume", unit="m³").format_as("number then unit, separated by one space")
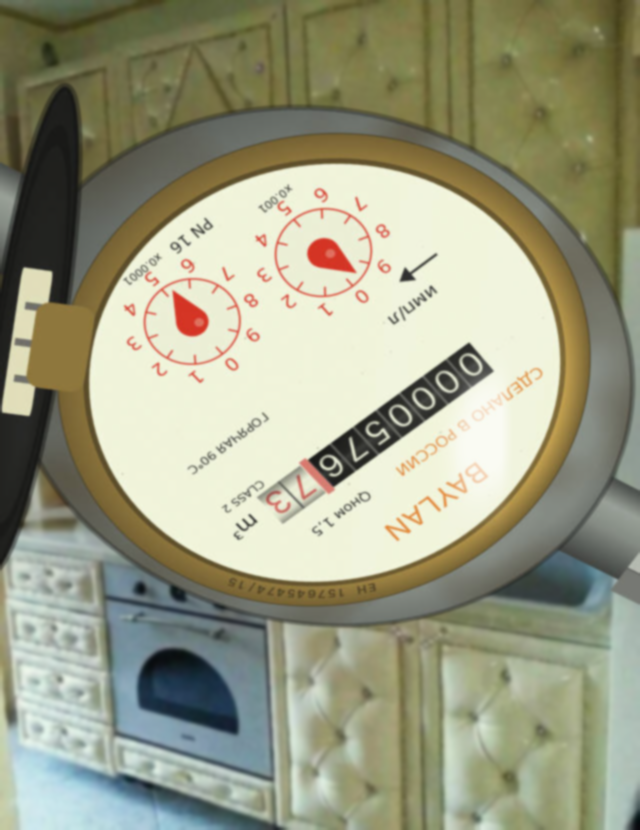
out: 576.7295 m³
